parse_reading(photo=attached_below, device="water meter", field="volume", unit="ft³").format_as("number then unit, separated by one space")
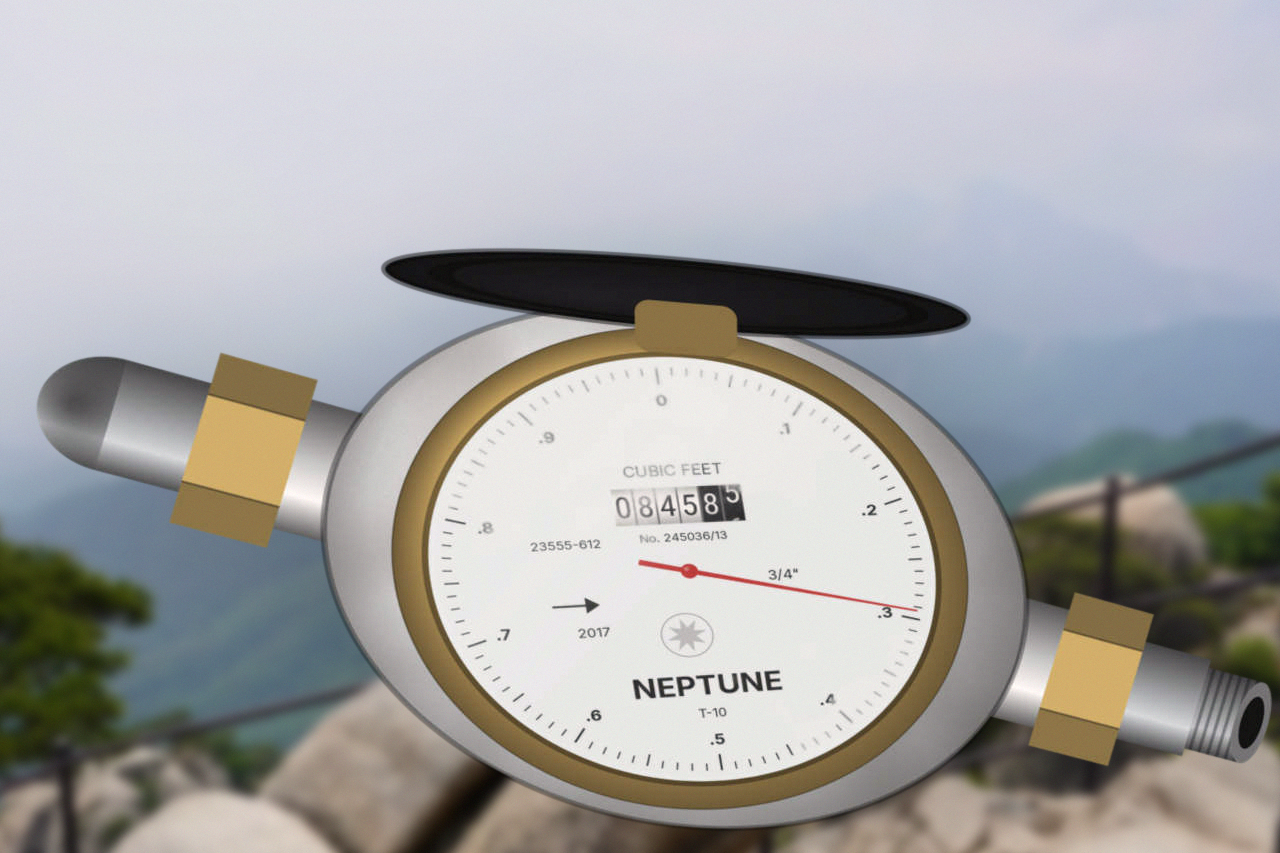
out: 84585.29 ft³
